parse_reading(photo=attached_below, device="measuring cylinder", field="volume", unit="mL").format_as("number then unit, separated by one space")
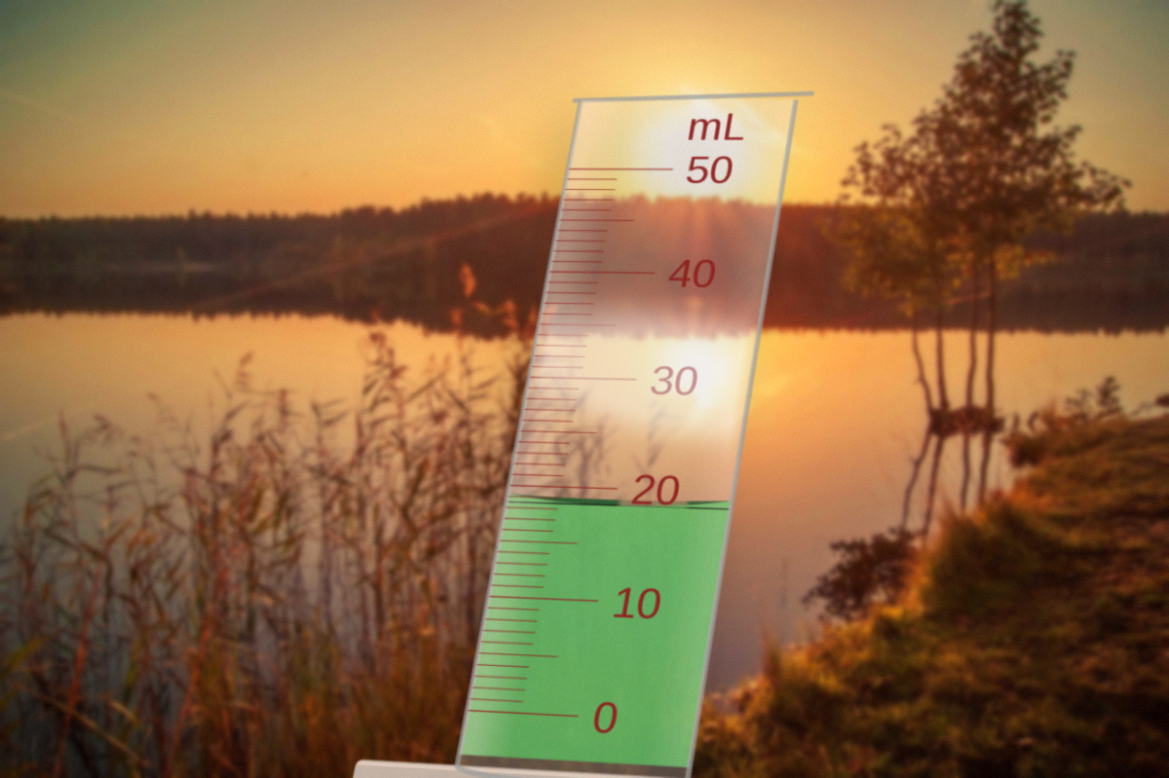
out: 18.5 mL
